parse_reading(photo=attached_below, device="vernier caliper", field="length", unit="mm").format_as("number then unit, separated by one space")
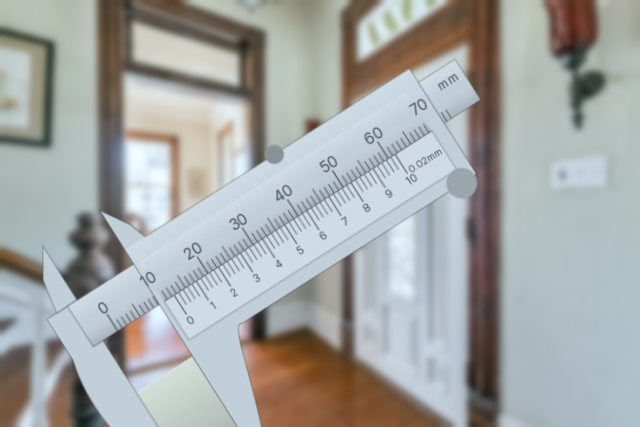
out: 12.5 mm
